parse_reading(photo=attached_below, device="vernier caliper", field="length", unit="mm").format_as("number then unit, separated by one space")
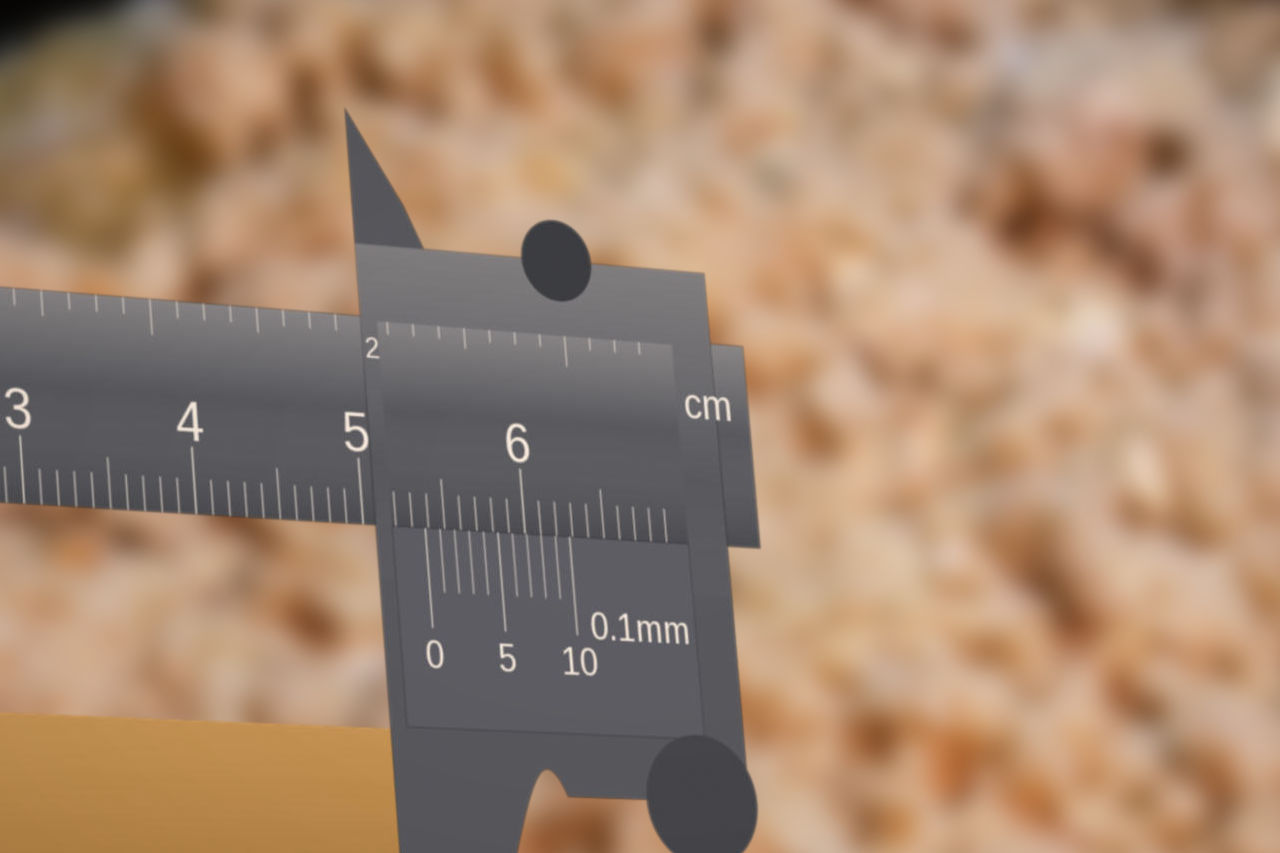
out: 53.8 mm
